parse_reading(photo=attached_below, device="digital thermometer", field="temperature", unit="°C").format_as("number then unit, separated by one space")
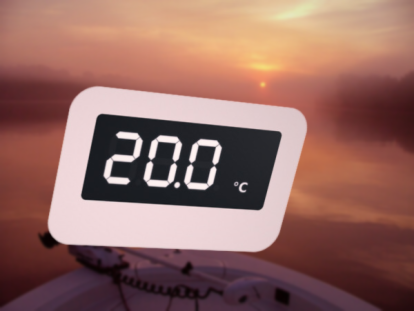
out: 20.0 °C
